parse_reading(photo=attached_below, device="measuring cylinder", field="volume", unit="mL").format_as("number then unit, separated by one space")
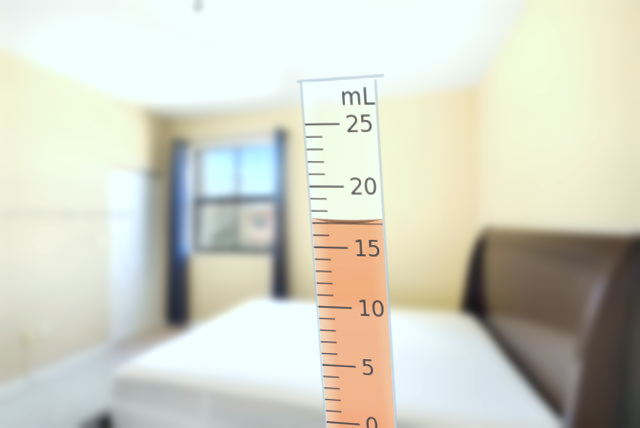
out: 17 mL
